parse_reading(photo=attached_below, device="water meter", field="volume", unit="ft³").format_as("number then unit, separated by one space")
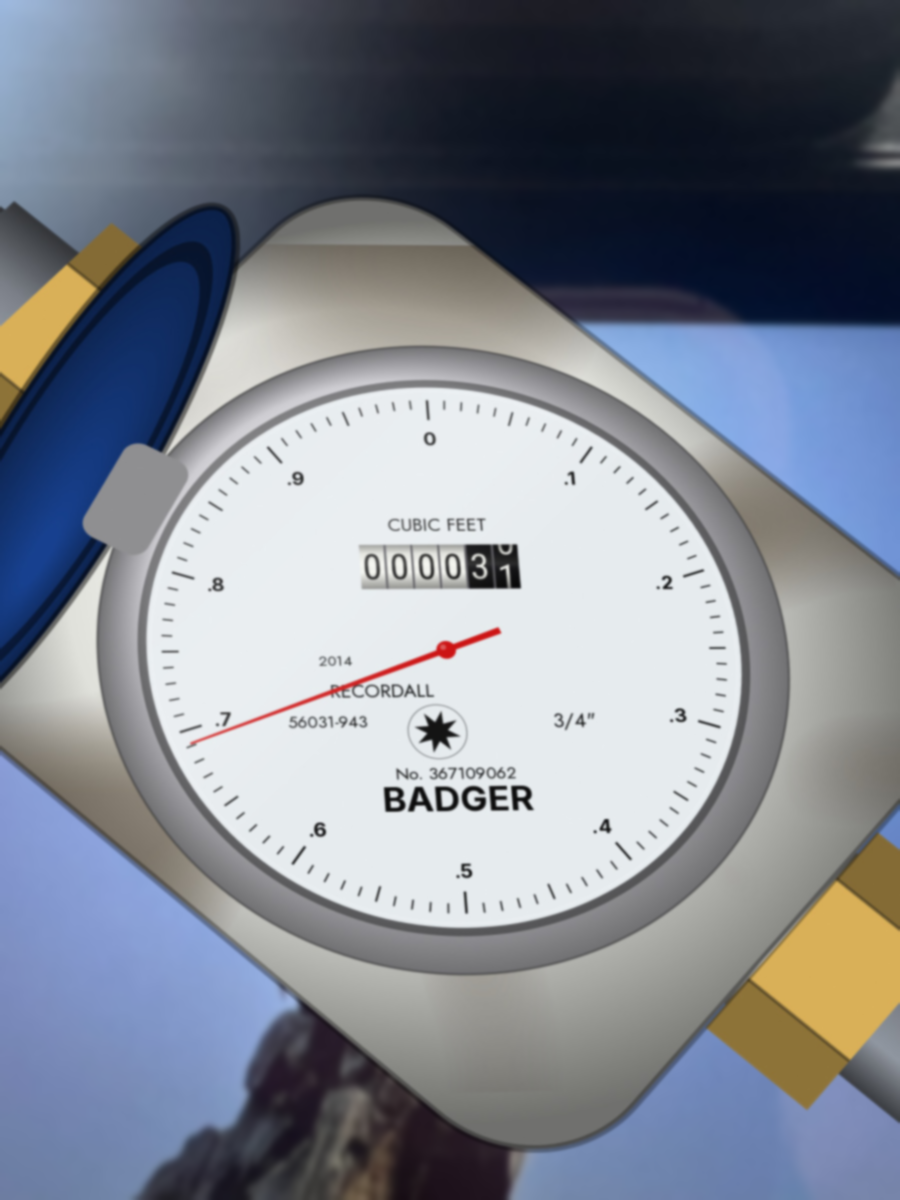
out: 30.69 ft³
